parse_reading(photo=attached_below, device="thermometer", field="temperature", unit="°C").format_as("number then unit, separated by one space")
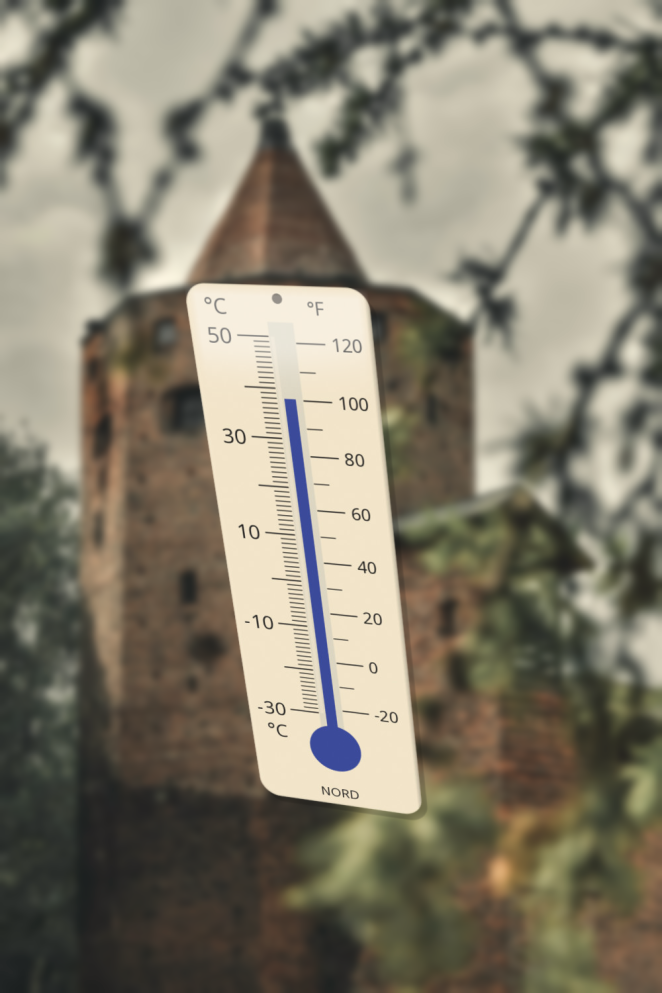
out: 38 °C
